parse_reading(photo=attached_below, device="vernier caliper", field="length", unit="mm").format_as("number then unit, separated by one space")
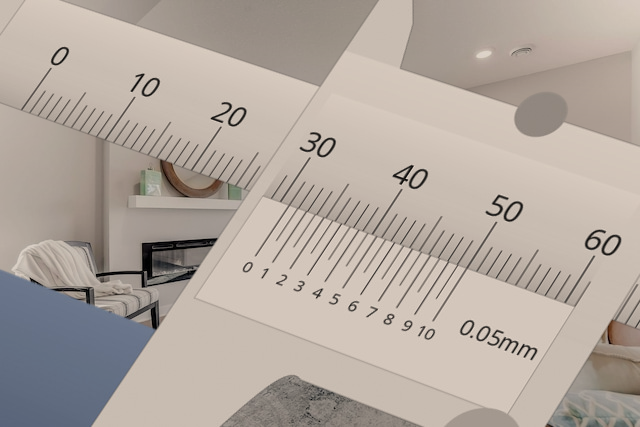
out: 31.0 mm
